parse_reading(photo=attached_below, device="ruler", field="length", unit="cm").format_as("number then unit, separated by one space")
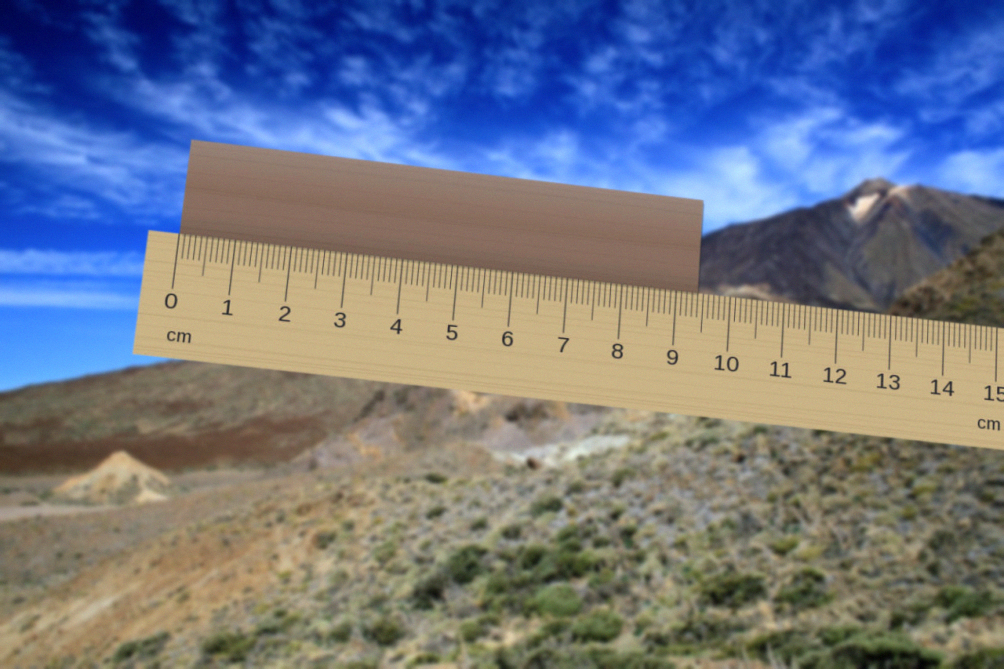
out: 9.4 cm
